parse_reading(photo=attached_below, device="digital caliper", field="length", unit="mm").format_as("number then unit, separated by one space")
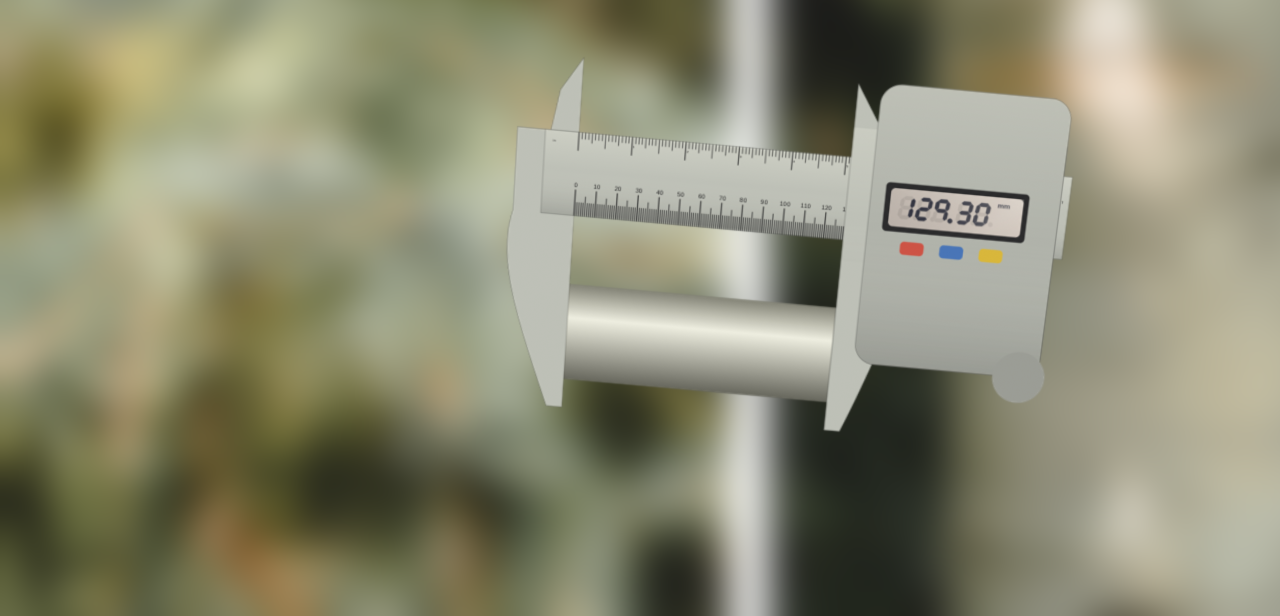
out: 129.30 mm
